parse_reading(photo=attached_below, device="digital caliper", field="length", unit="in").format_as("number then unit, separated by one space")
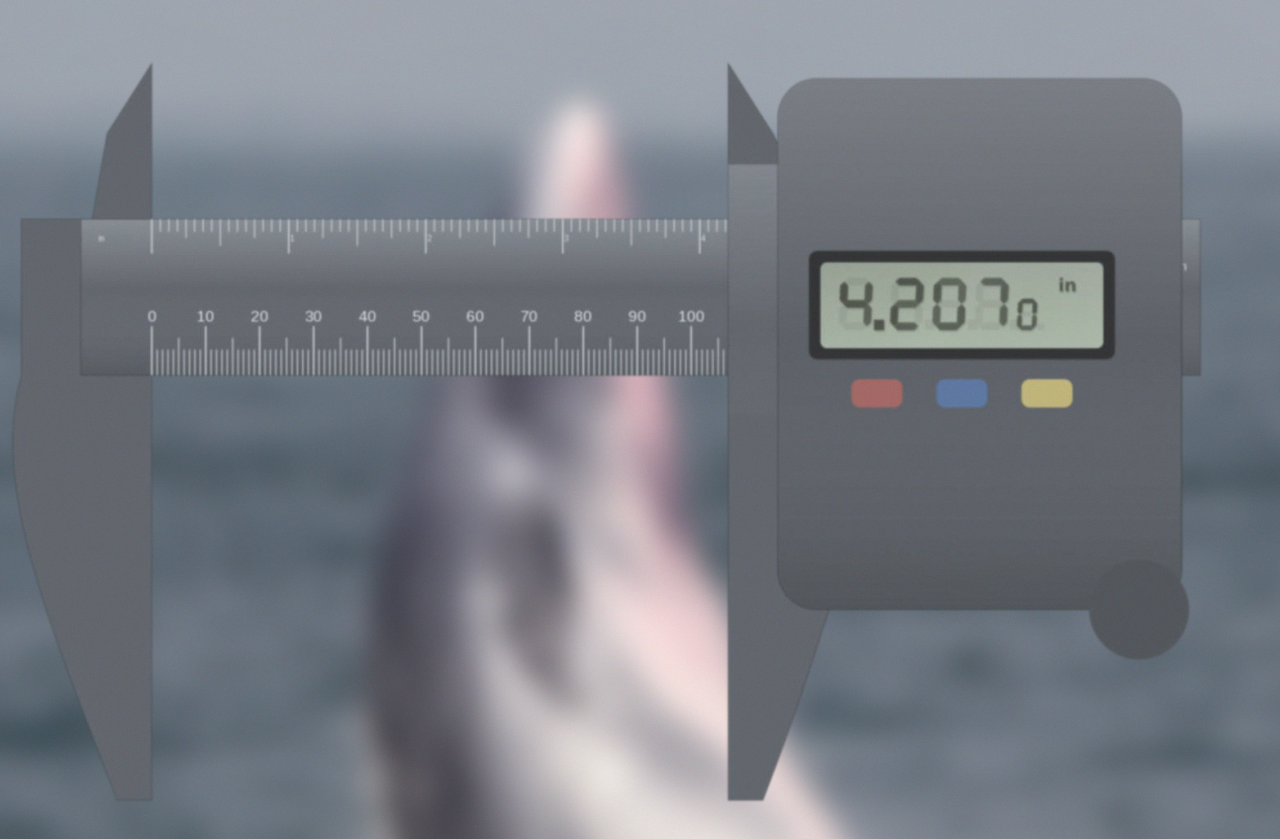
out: 4.2070 in
